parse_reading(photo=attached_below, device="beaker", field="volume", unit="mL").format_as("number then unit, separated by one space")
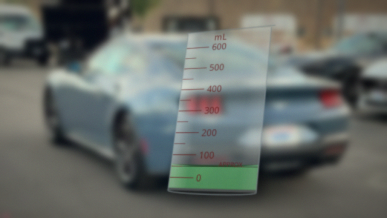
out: 50 mL
